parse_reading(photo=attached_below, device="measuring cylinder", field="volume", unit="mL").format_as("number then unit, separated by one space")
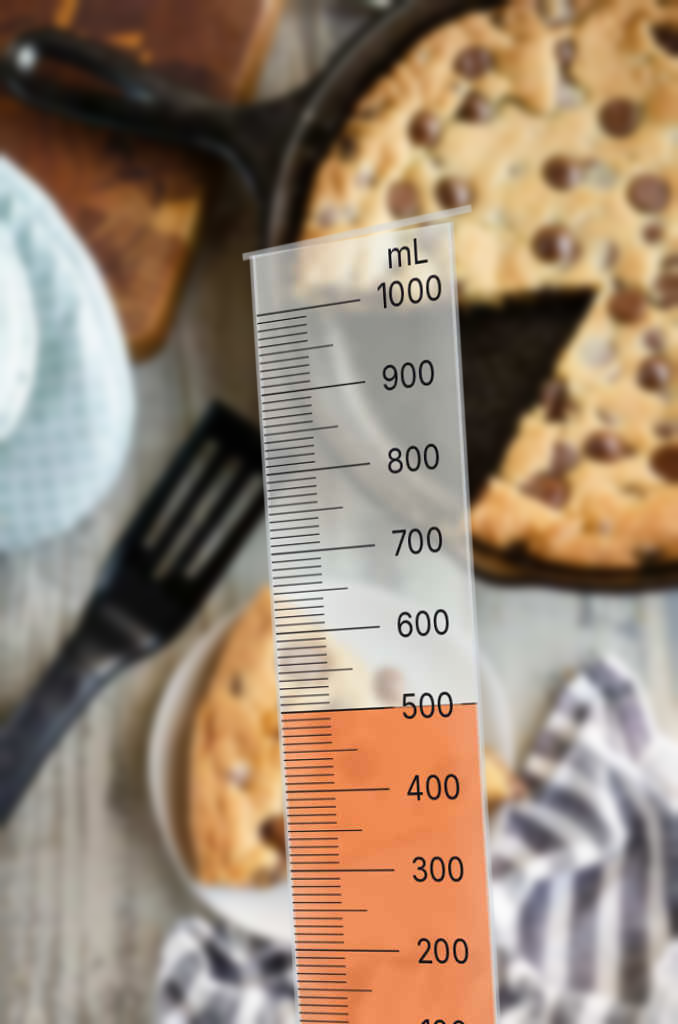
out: 500 mL
